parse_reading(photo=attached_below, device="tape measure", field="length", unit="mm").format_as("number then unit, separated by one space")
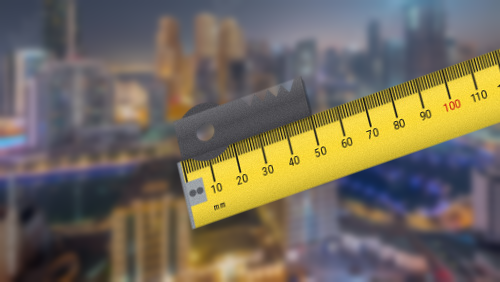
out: 50 mm
